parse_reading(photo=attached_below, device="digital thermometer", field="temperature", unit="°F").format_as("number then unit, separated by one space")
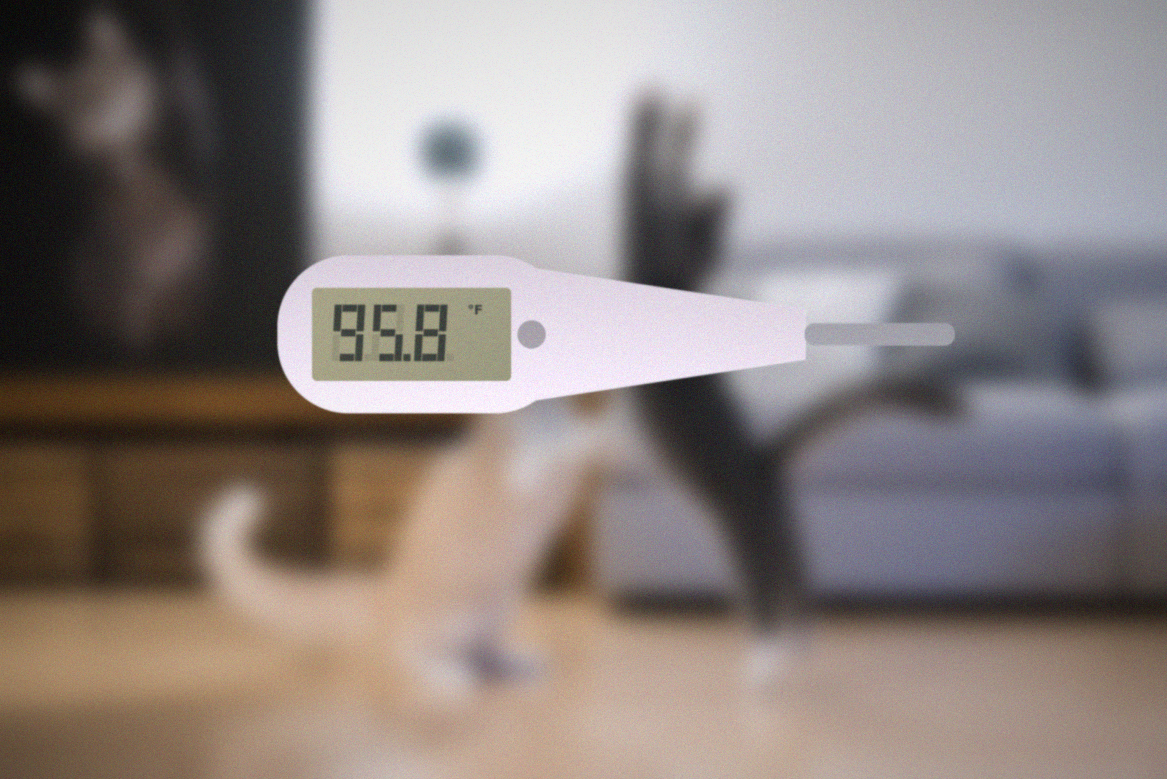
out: 95.8 °F
